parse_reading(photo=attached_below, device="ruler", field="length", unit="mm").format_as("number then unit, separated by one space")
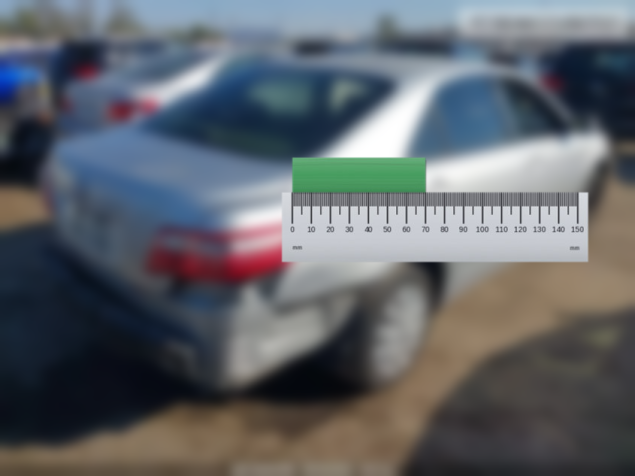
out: 70 mm
